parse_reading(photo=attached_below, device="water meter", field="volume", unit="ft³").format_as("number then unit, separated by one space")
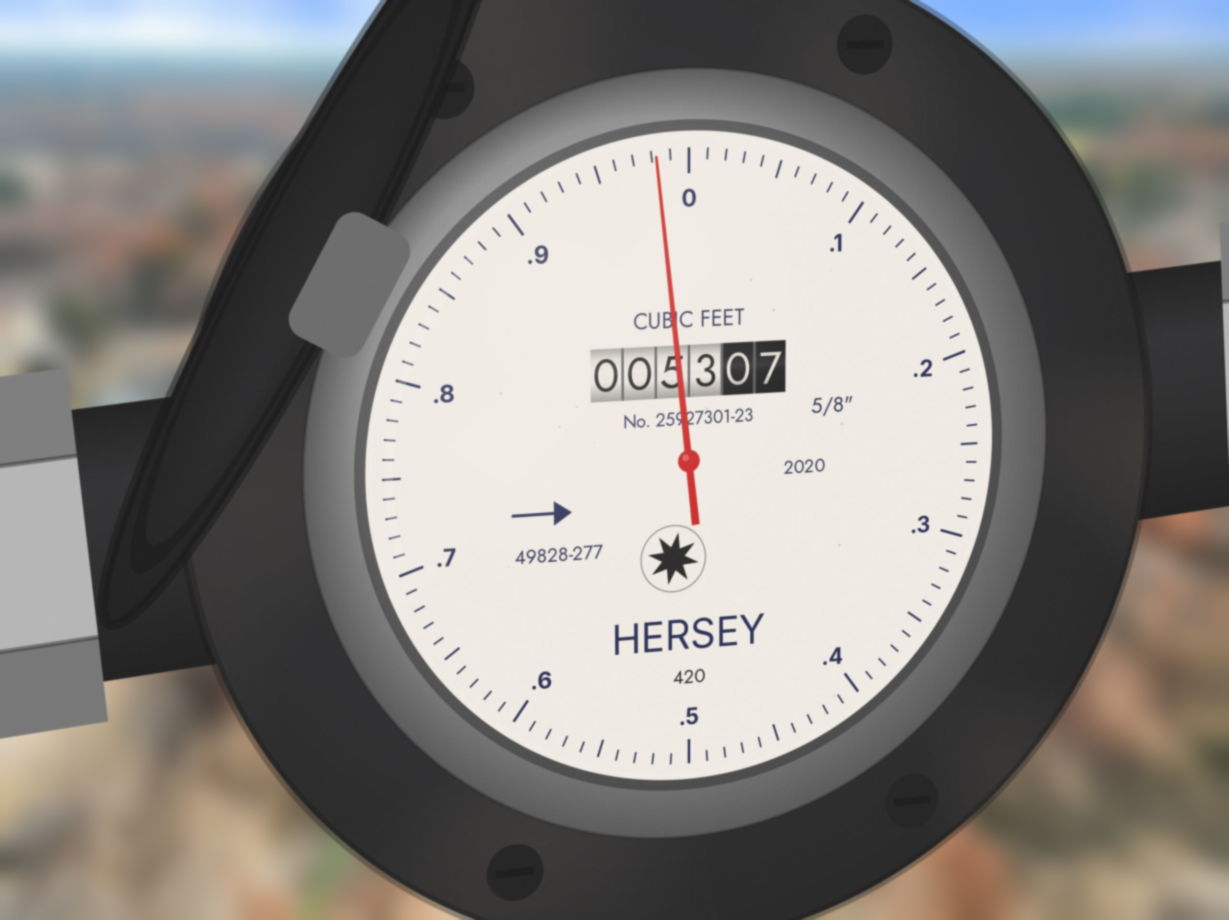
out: 5306.98 ft³
